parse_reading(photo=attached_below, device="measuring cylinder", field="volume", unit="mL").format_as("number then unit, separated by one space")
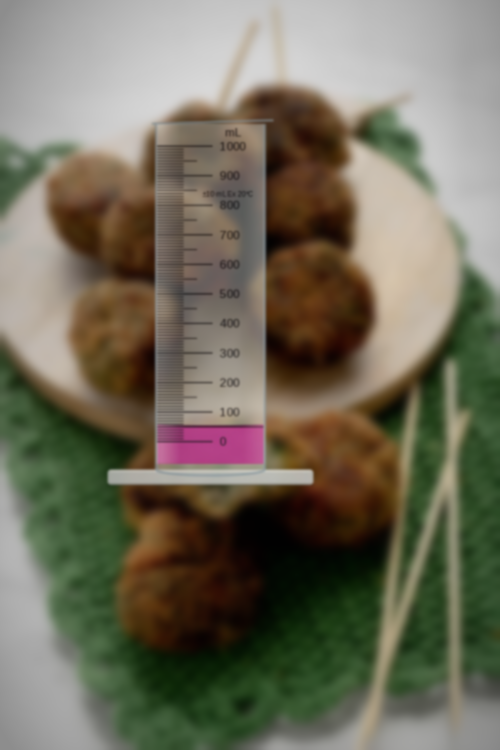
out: 50 mL
